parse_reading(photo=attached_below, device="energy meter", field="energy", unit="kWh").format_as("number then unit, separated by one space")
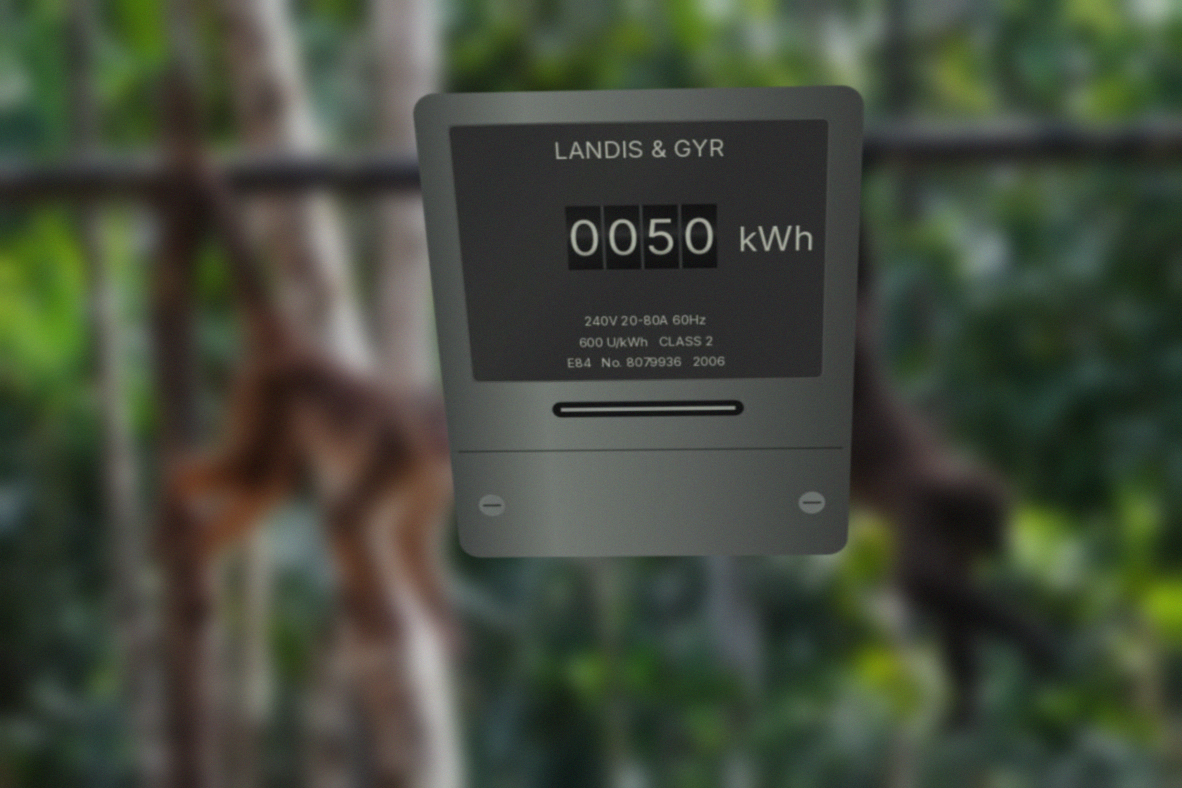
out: 50 kWh
